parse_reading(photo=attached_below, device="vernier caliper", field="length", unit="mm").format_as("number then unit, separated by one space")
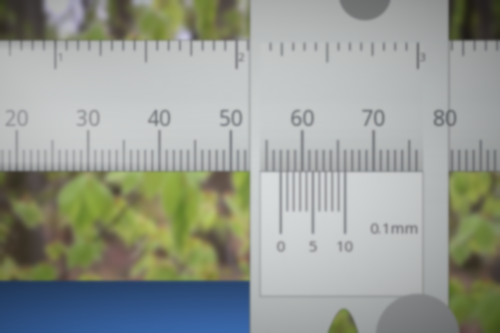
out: 57.0 mm
